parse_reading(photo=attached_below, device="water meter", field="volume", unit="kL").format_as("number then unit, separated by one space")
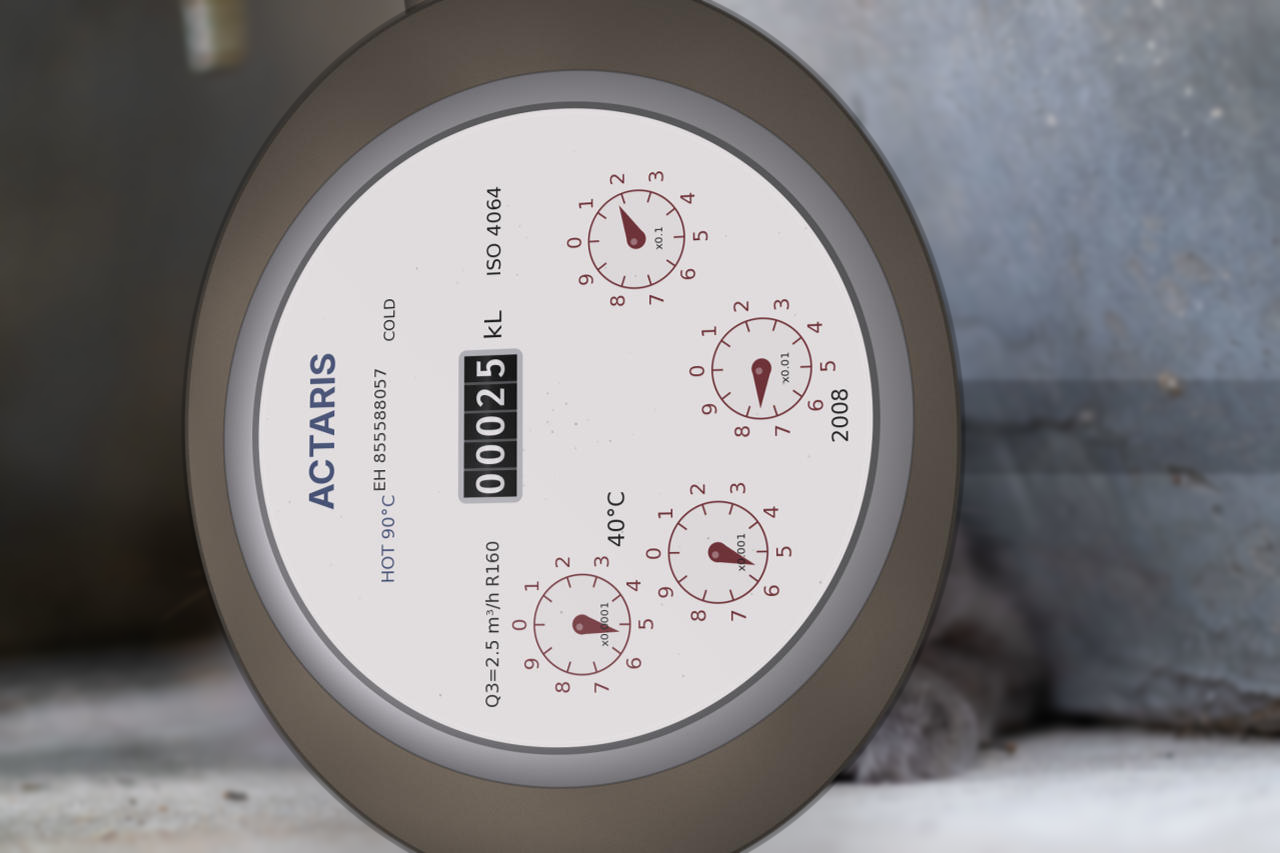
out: 25.1755 kL
